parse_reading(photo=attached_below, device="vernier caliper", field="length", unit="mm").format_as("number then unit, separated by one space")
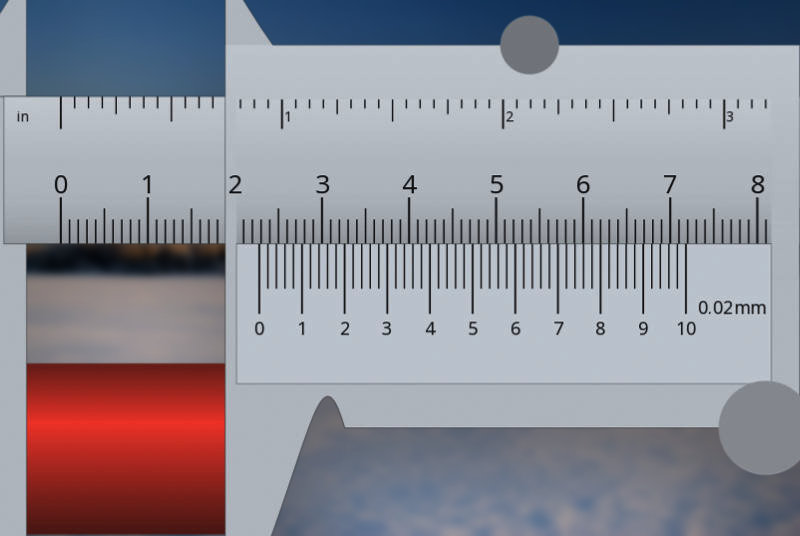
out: 22.8 mm
